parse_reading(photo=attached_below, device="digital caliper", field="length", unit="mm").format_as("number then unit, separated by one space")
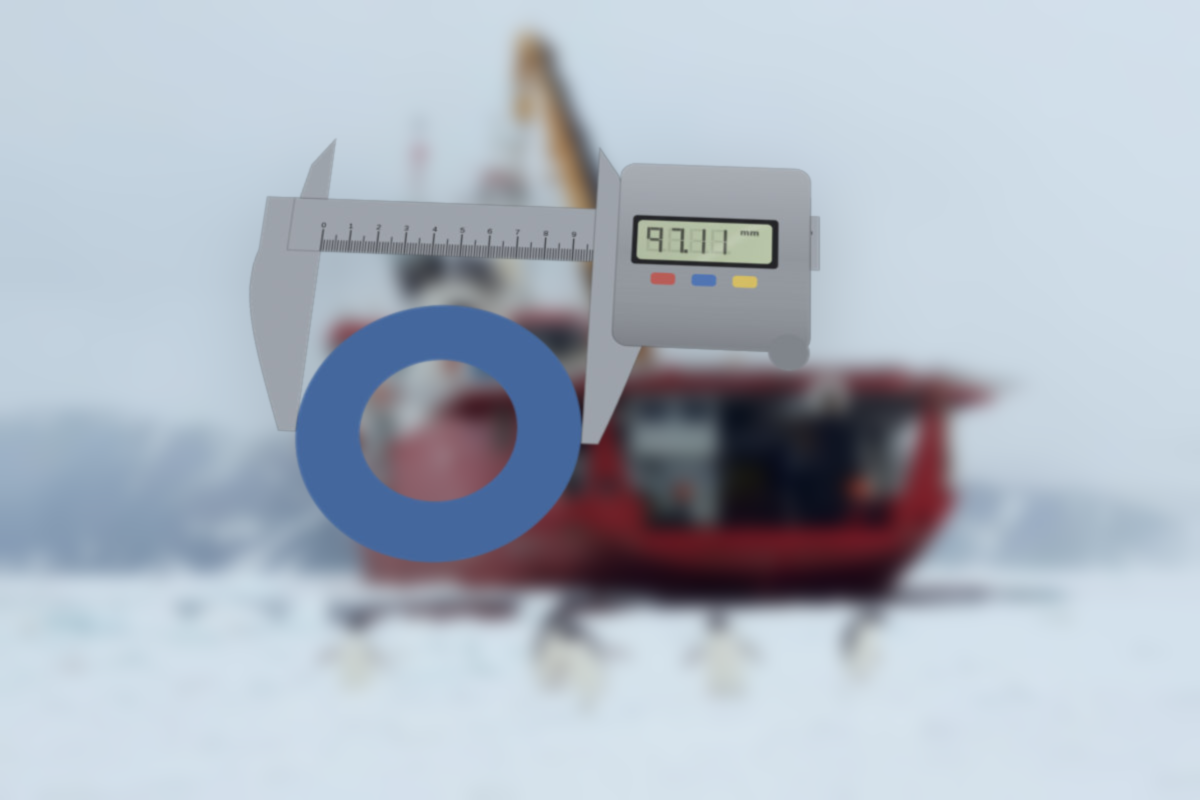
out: 97.11 mm
